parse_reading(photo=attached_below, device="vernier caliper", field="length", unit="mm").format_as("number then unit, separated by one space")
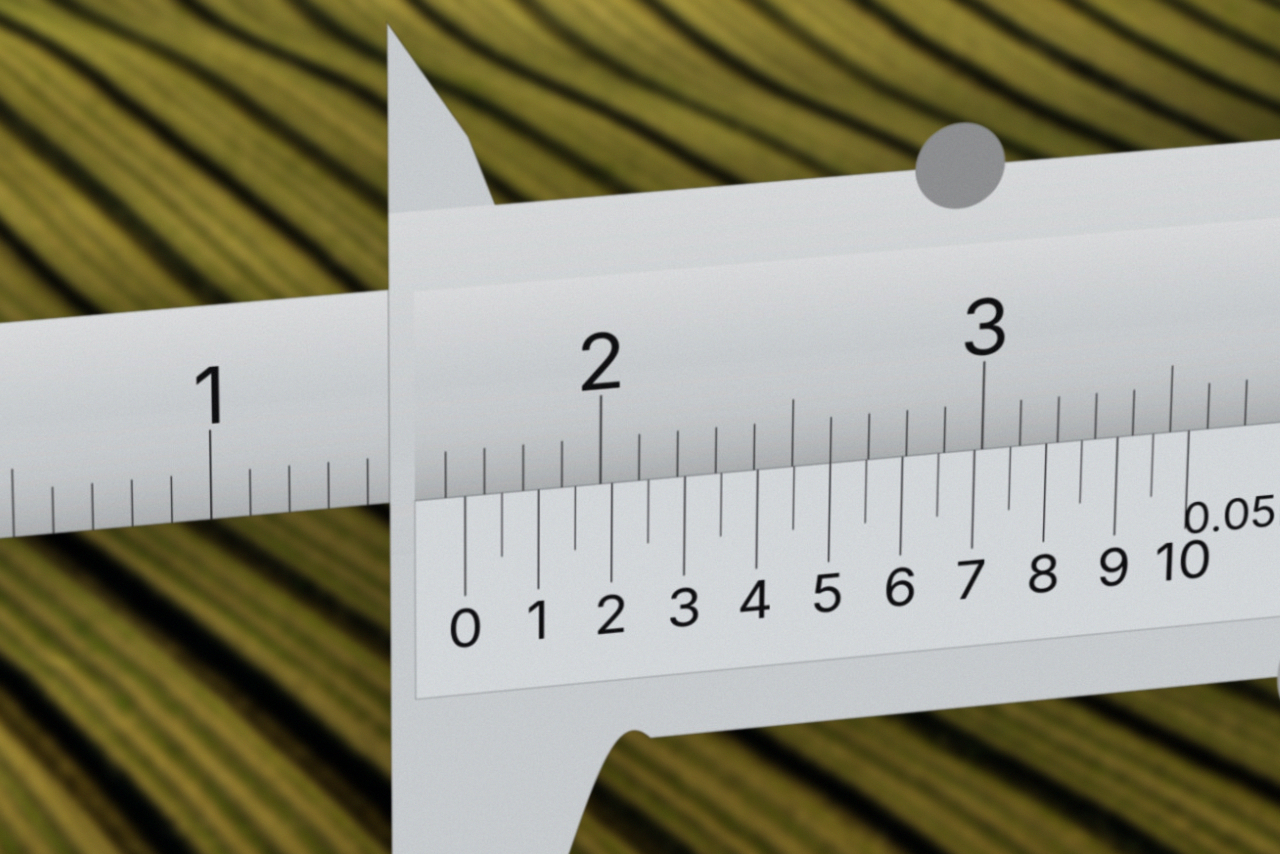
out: 16.50 mm
